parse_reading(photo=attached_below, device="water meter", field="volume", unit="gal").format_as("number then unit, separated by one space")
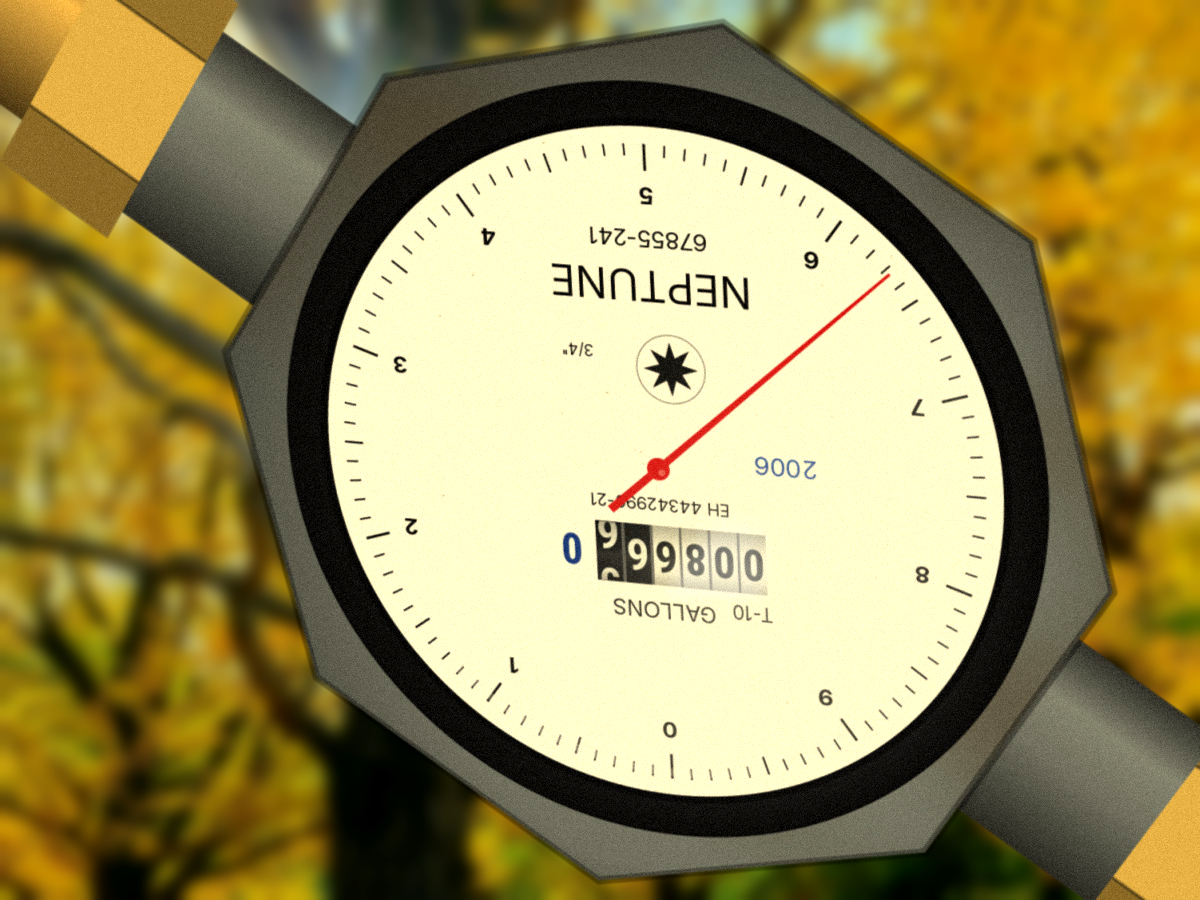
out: 86656.3 gal
